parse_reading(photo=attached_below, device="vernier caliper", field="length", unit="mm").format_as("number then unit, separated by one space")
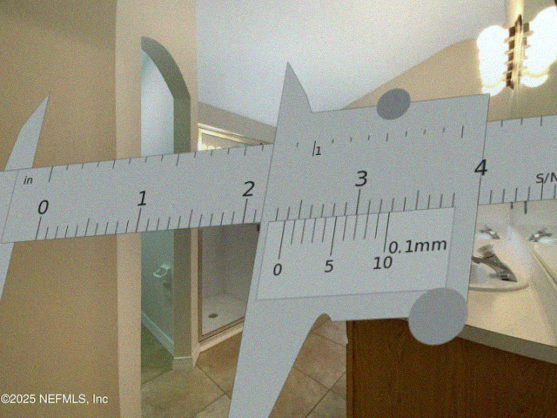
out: 23.8 mm
